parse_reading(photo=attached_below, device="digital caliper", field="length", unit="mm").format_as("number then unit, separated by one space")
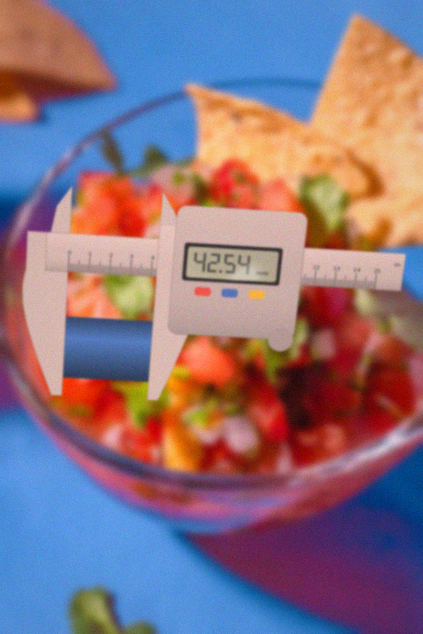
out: 42.54 mm
